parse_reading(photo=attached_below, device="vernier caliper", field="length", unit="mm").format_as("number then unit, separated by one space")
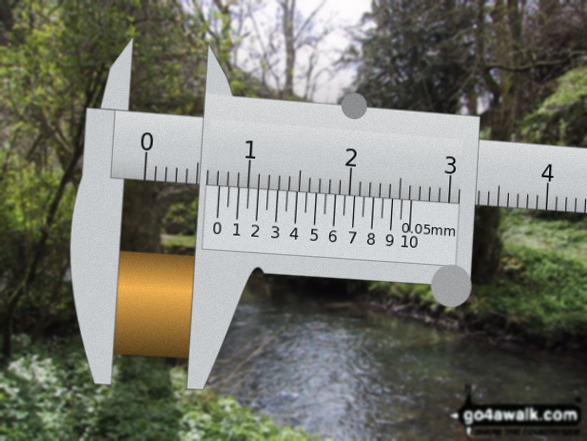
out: 7.2 mm
